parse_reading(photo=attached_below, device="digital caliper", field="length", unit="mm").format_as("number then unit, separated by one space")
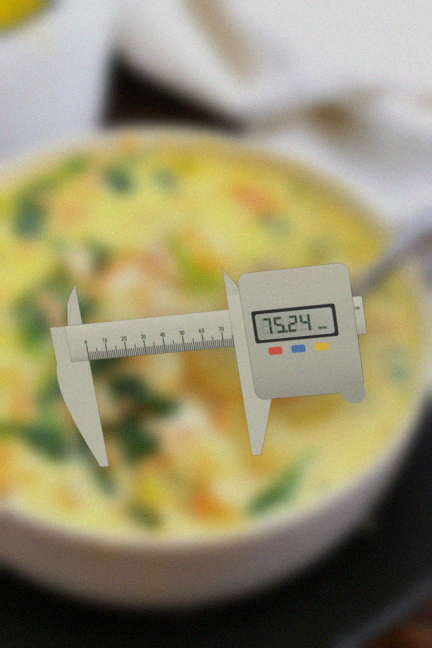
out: 75.24 mm
